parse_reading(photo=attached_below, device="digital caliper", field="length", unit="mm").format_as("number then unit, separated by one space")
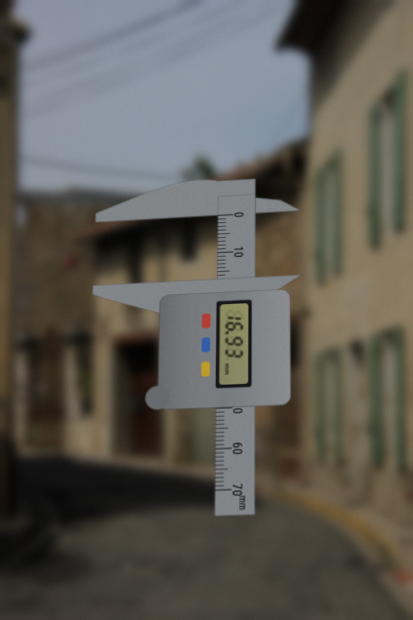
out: 16.93 mm
